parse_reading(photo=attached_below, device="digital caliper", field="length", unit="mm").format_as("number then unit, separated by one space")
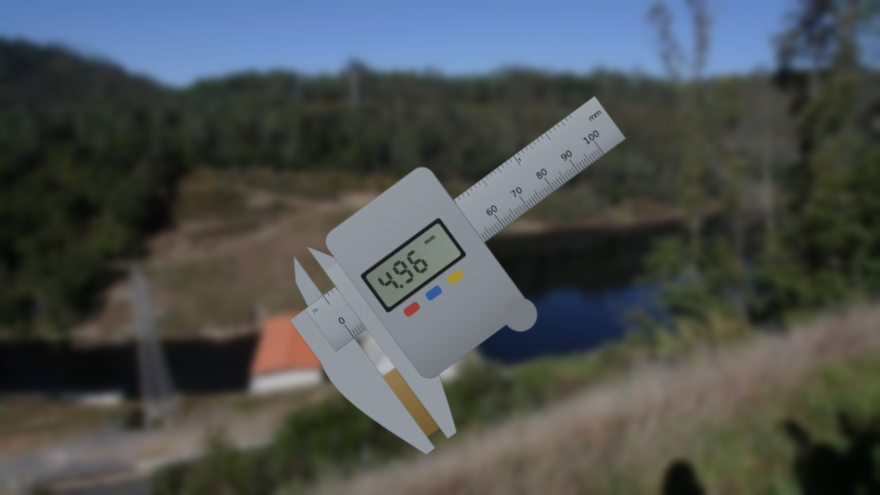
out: 4.96 mm
